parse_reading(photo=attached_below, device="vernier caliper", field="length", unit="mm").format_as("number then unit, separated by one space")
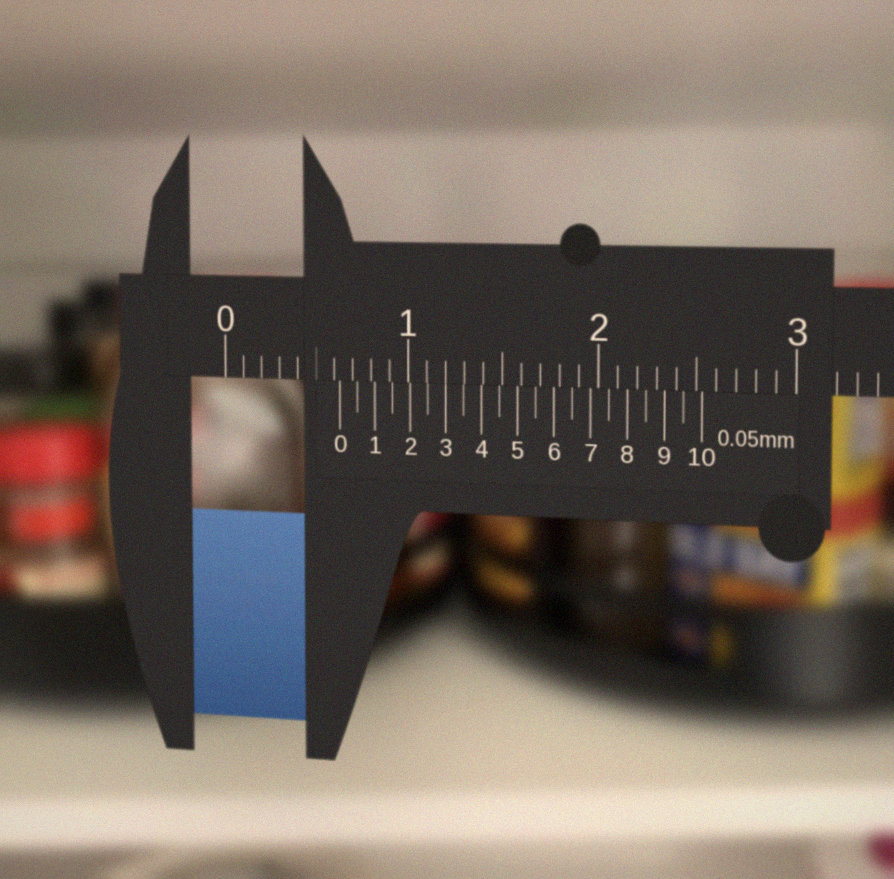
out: 6.3 mm
